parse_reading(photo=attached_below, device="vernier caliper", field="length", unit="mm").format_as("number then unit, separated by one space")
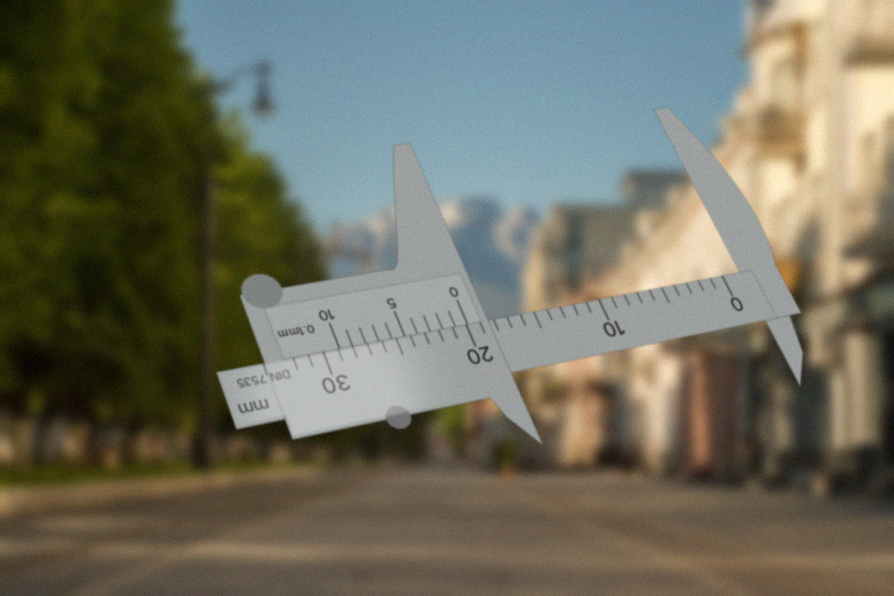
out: 19.9 mm
